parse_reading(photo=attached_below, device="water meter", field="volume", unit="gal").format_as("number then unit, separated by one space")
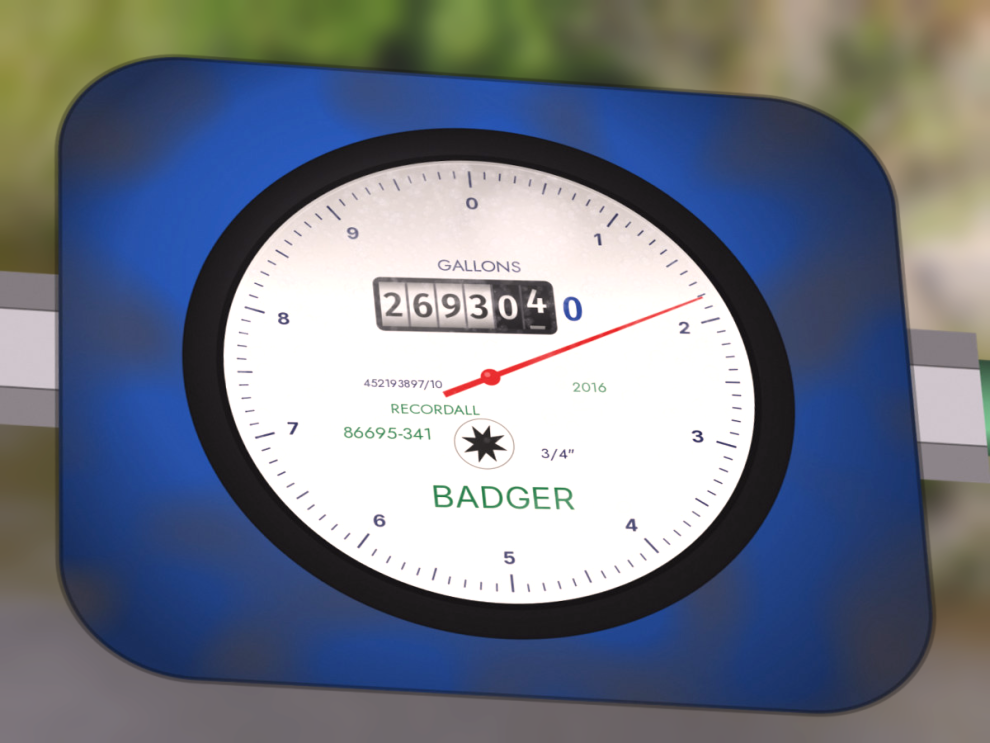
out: 2693041.8 gal
